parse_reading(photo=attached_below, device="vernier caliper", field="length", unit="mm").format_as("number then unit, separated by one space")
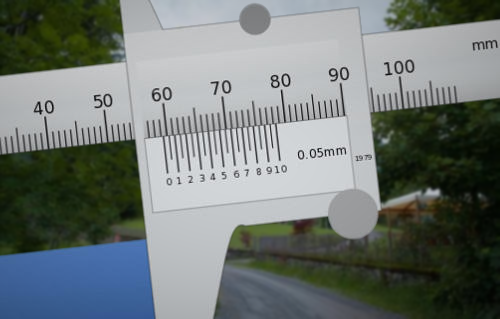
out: 59.4 mm
